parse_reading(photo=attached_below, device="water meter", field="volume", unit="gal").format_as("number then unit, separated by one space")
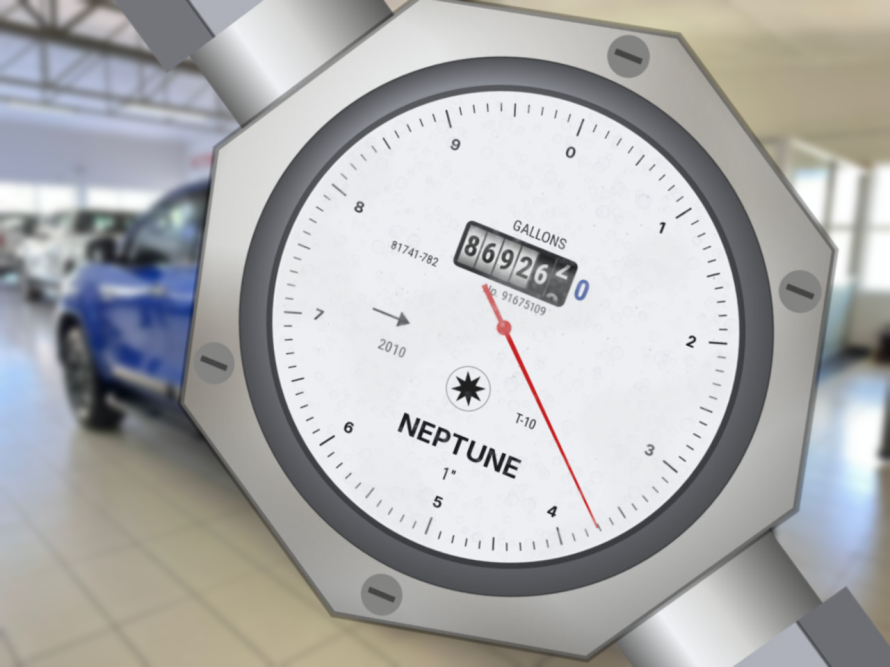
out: 8692623.7 gal
